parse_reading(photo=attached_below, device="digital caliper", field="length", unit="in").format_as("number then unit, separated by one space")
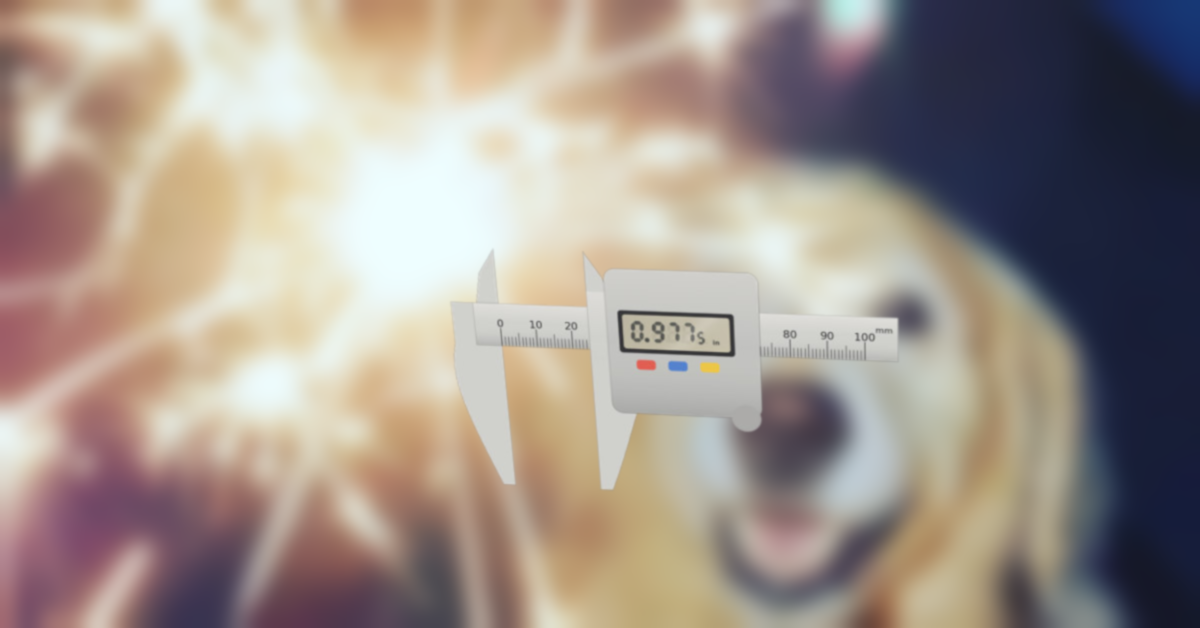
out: 0.9775 in
